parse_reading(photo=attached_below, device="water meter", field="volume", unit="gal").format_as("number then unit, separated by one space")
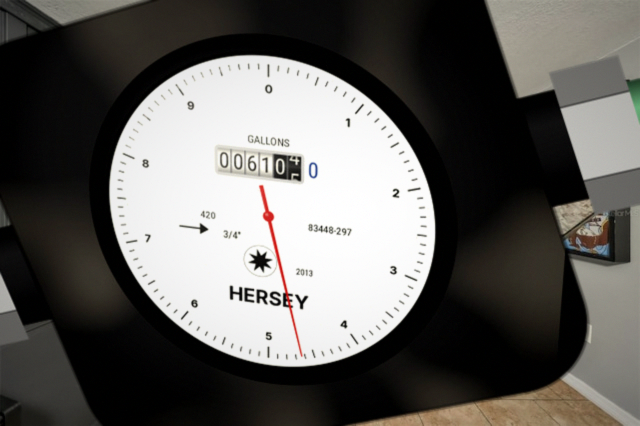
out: 61044.6 gal
